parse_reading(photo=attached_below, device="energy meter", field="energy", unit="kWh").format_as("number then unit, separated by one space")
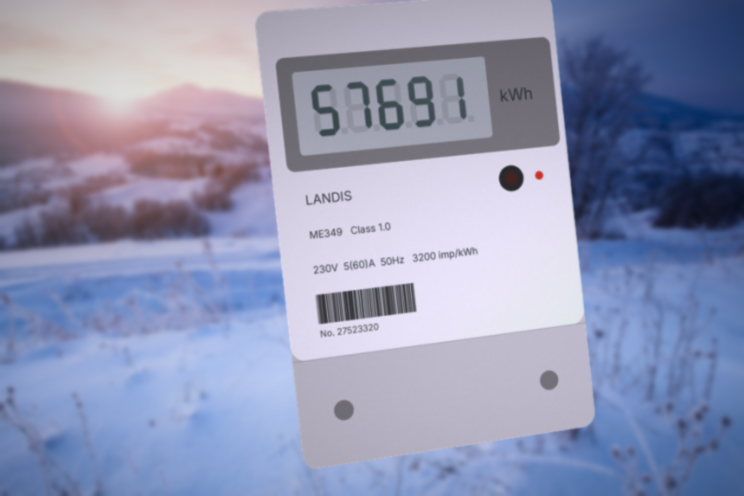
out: 57691 kWh
